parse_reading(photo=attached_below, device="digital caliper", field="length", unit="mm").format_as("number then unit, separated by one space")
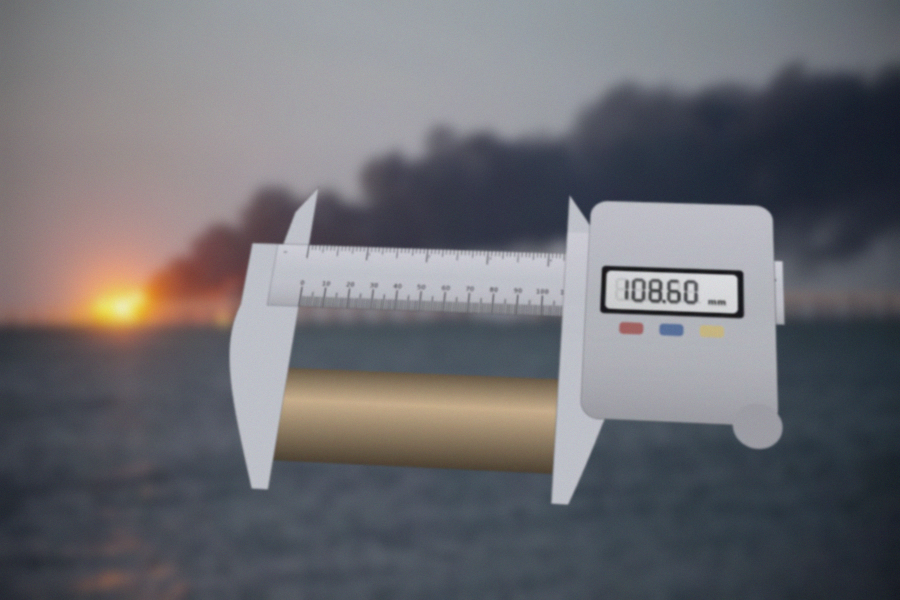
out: 108.60 mm
